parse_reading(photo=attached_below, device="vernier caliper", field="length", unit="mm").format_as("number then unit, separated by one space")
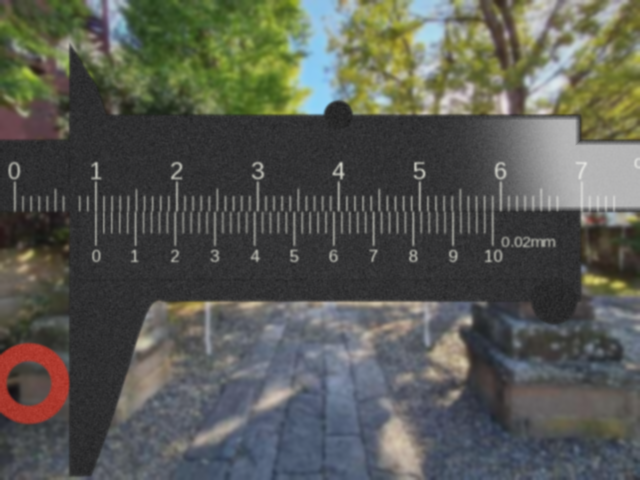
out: 10.0 mm
